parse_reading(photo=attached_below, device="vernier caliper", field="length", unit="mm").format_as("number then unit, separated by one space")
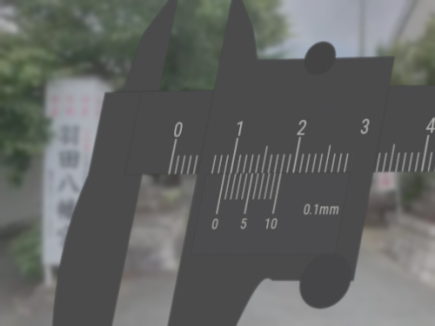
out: 9.0 mm
